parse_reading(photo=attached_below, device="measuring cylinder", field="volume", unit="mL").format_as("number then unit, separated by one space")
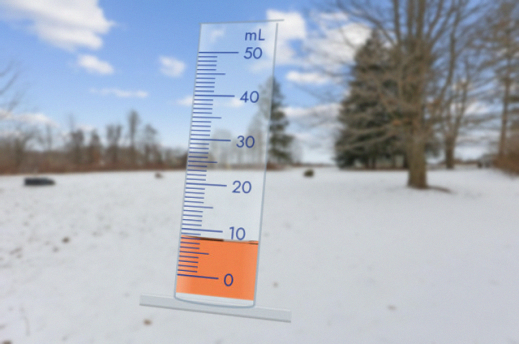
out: 8 mL
